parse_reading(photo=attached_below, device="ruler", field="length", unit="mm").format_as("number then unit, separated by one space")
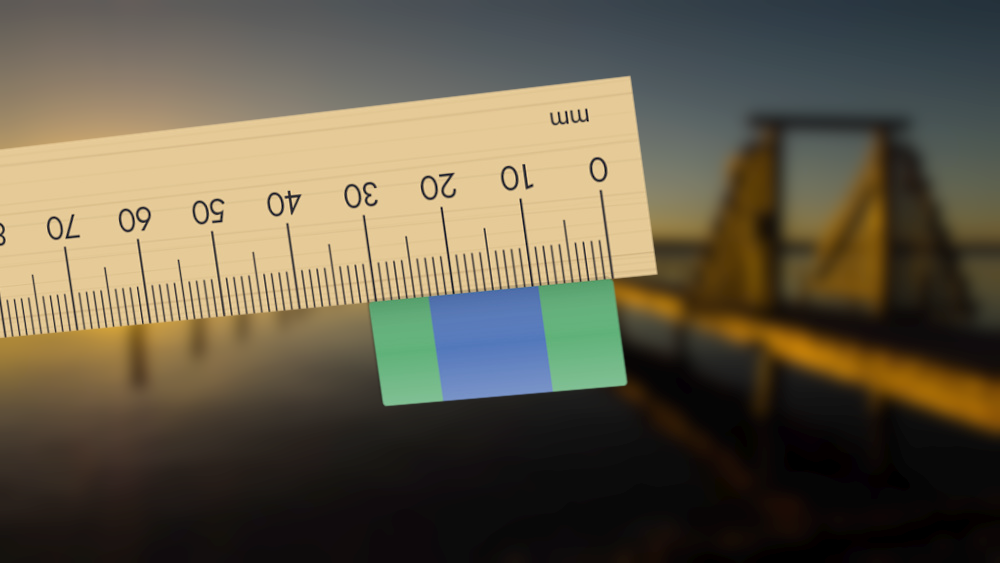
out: 31 mm
